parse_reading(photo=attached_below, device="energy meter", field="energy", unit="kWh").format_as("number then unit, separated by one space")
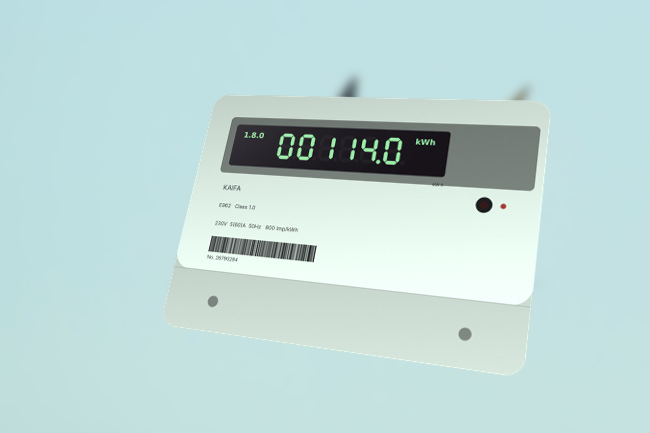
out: 114.0 kWh
